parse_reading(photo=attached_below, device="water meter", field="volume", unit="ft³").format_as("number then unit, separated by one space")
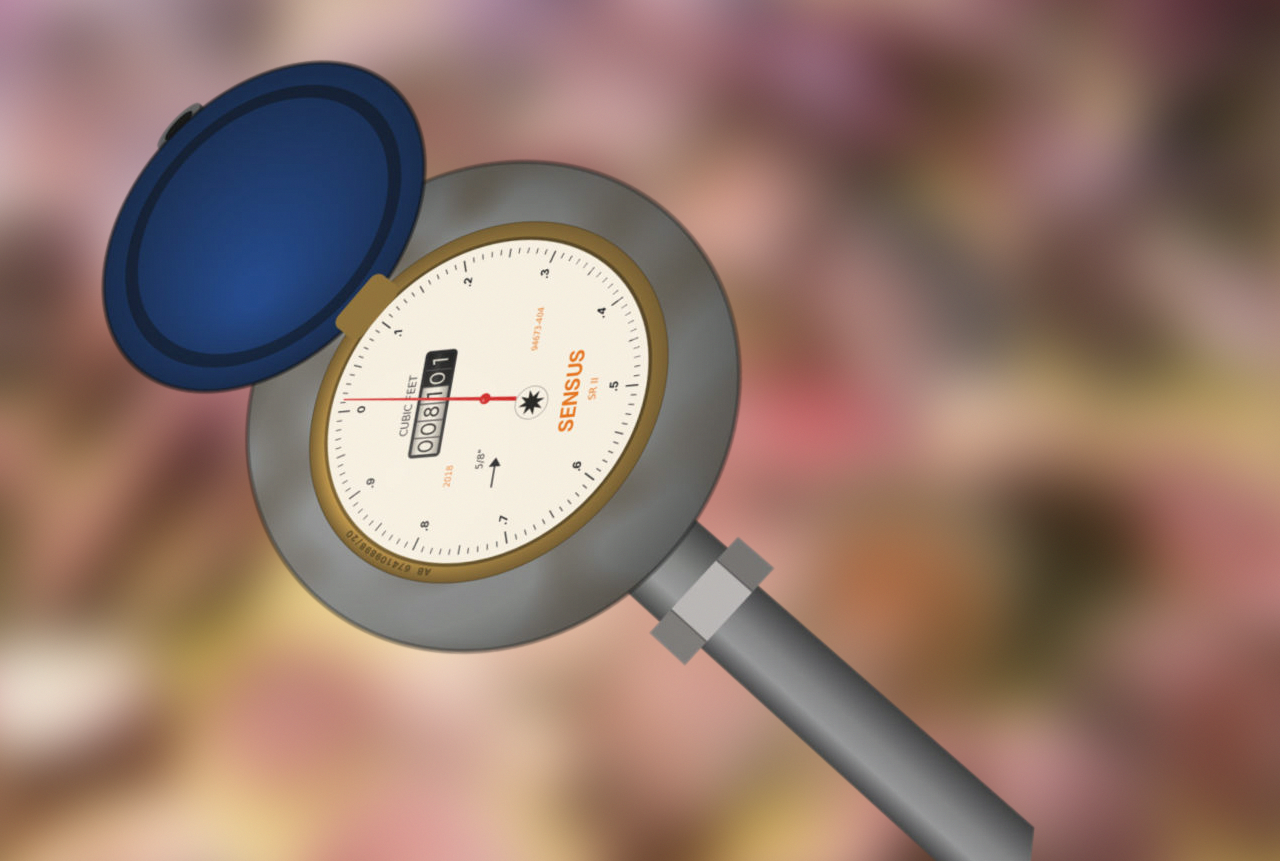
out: 8101.01 ft³
